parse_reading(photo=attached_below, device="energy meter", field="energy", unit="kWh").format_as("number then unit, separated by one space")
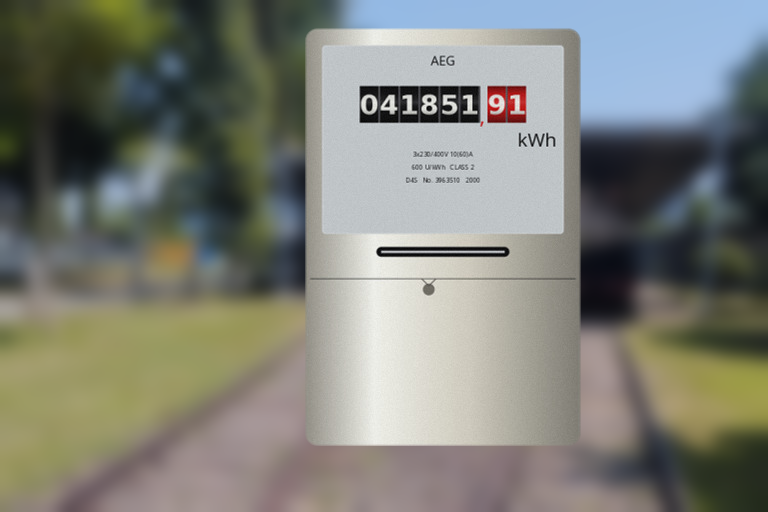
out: 41851.91 kWh
